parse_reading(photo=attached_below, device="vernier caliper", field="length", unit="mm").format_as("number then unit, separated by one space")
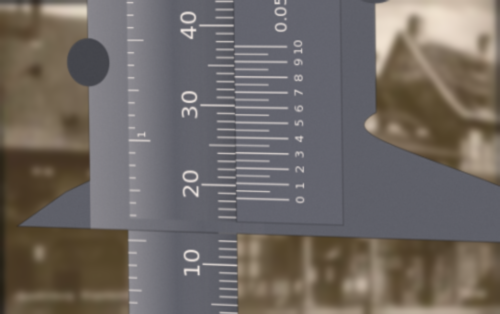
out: 18.4 mm
